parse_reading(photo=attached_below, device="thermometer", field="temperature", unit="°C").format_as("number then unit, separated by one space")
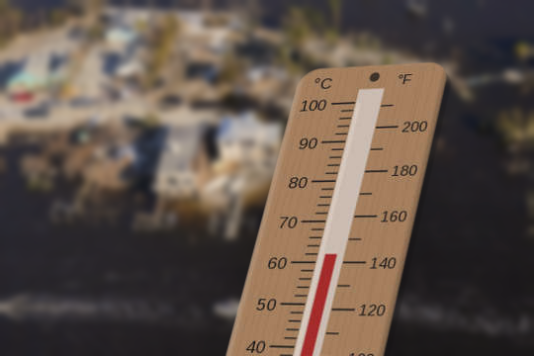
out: 62 °C
